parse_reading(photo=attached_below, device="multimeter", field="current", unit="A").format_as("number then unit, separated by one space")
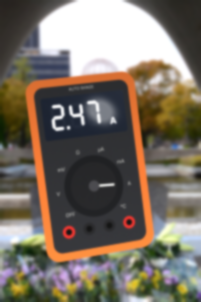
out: 2.47 A
